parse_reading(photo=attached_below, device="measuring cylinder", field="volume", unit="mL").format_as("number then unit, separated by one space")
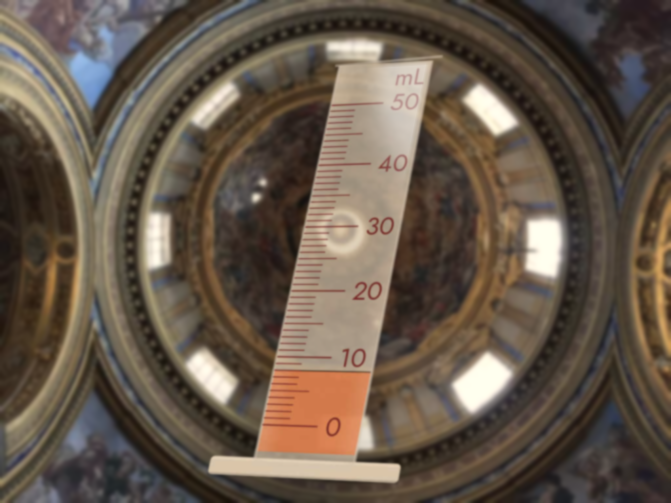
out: 8 mL
